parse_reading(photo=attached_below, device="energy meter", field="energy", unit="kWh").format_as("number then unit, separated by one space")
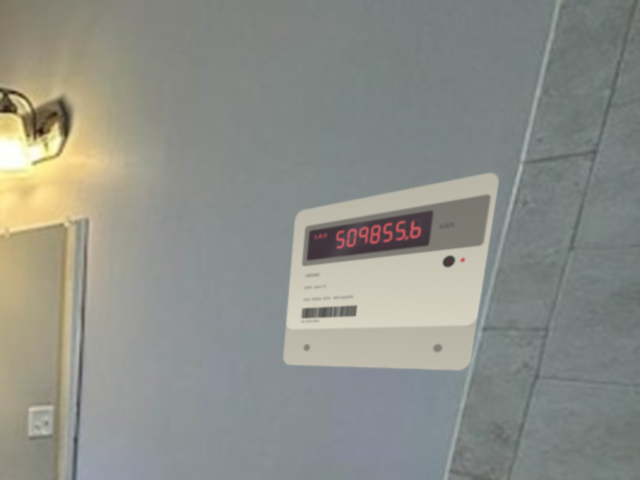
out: 509855.6 kWh
